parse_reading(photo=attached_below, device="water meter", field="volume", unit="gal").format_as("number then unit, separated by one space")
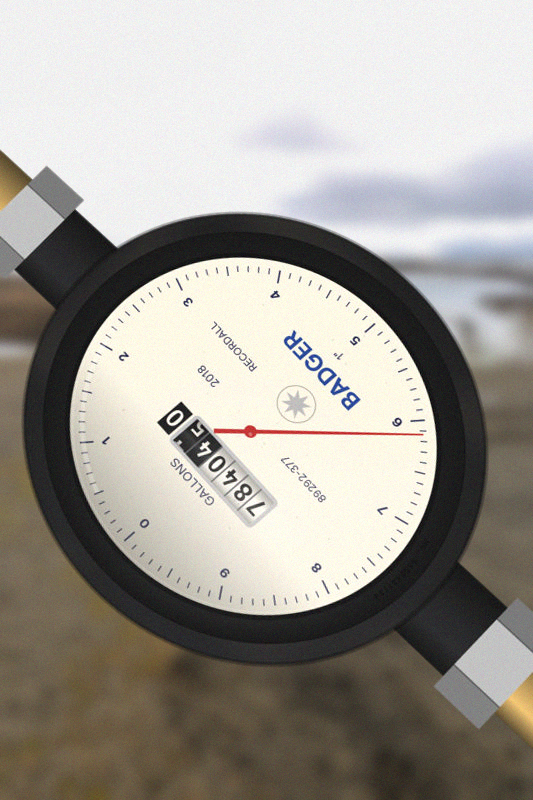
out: 7840446.1 gal
